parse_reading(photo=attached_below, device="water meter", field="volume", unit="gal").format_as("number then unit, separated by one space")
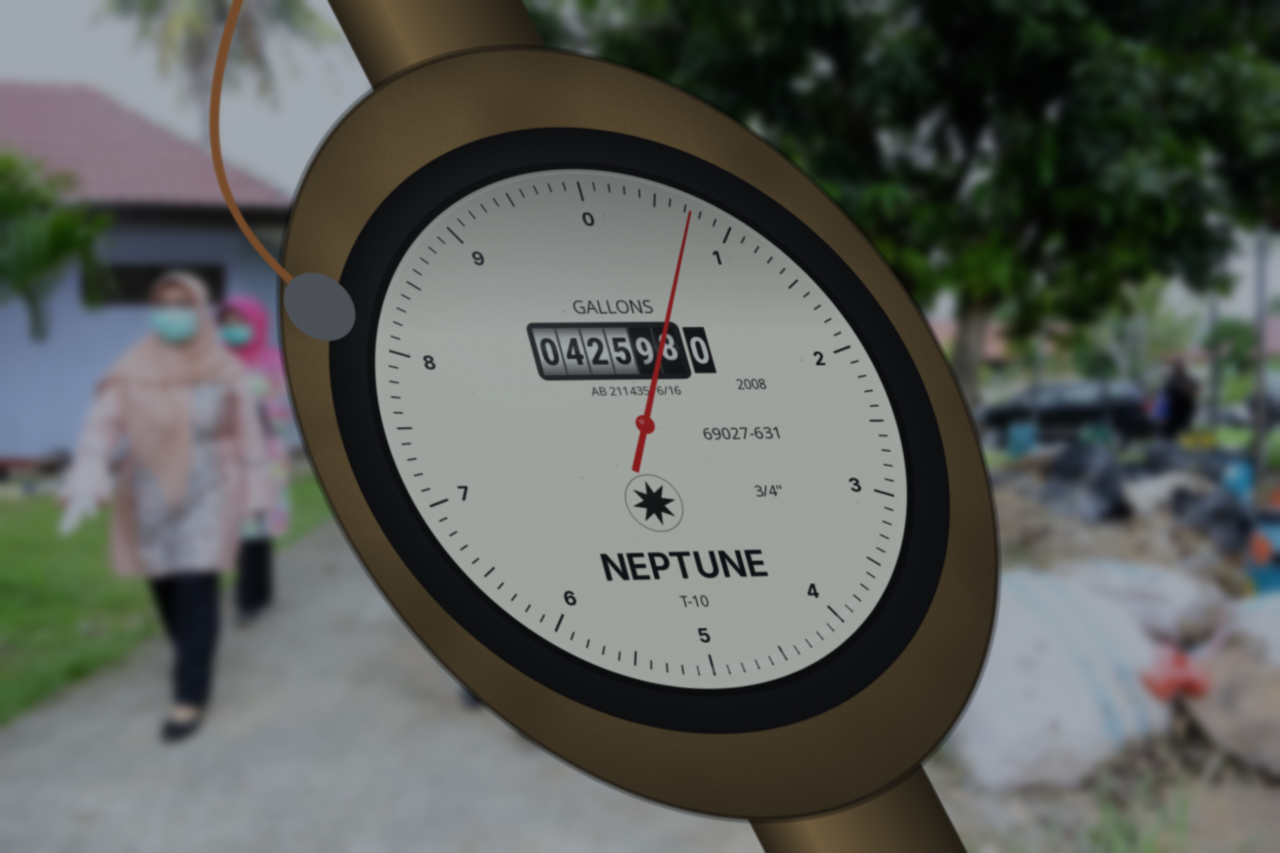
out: 425980.7 gal
